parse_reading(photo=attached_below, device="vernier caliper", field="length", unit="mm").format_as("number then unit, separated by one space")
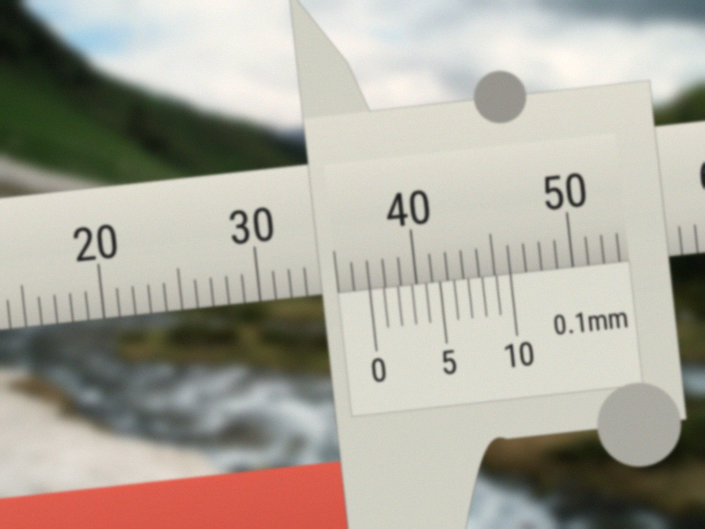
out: 37.0 mm
